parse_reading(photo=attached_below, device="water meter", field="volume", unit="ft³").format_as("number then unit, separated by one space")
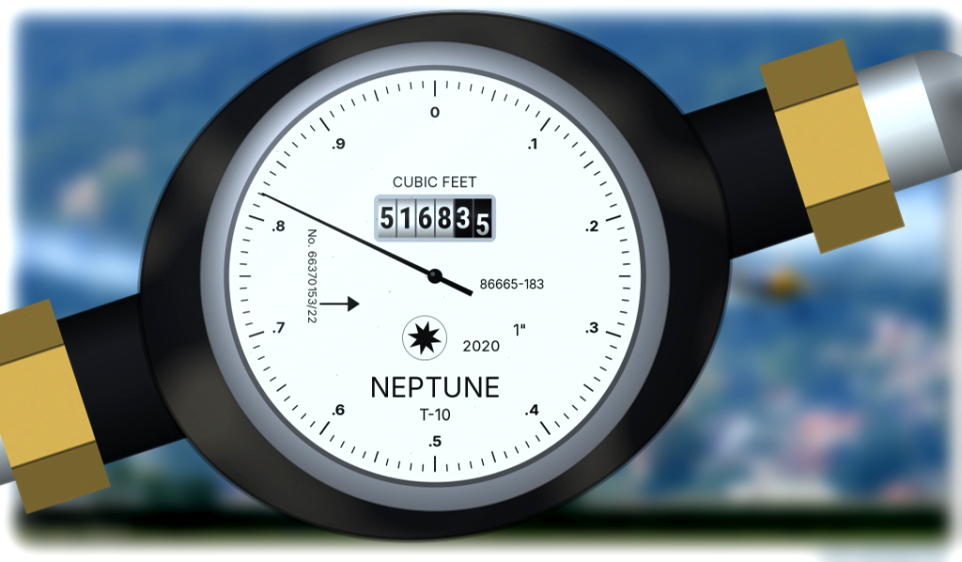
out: 516834.82 ft³
